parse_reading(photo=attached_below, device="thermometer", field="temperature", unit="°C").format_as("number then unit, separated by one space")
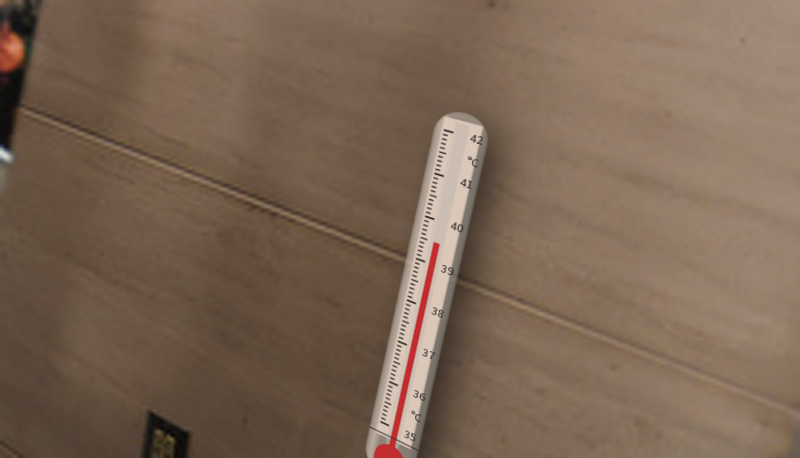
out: 39.5 °C
